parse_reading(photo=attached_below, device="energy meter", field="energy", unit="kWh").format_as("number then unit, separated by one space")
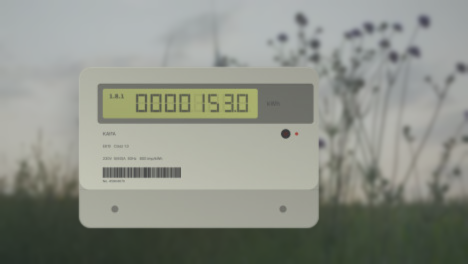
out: 153.0 kWh
